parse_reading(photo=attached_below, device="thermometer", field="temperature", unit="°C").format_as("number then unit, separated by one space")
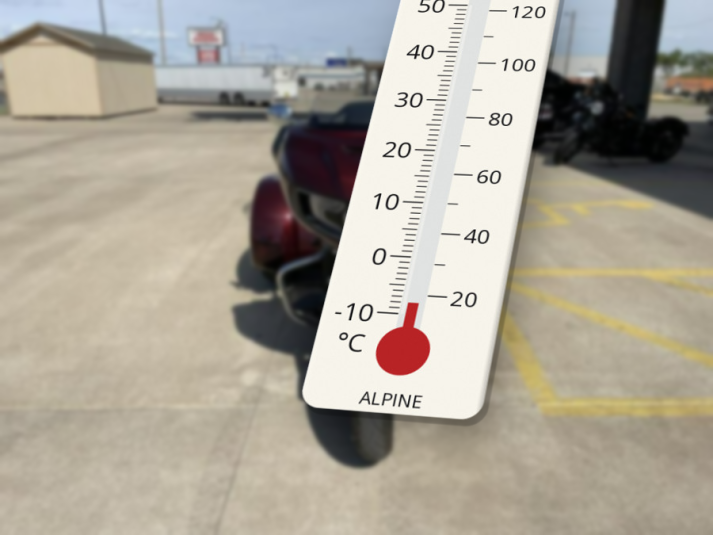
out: -8 °C
